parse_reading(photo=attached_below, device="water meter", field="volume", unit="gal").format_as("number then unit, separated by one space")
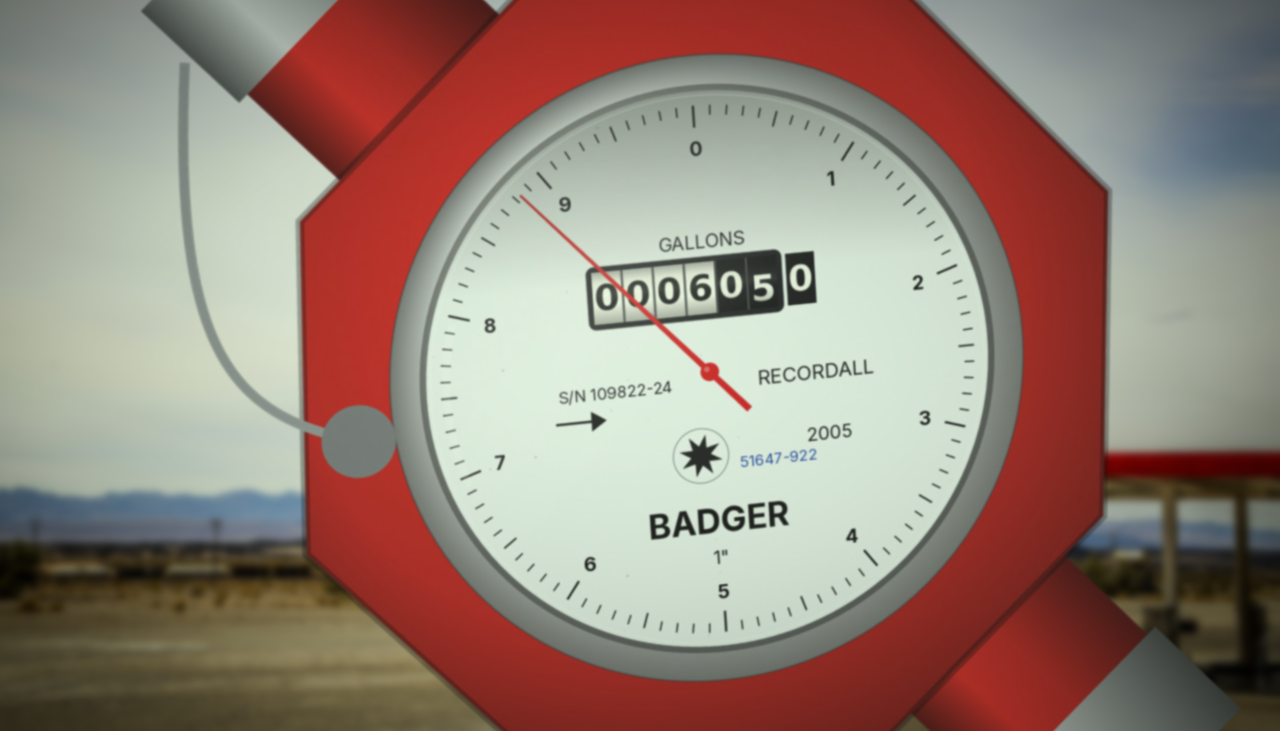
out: 6048.8 gal
